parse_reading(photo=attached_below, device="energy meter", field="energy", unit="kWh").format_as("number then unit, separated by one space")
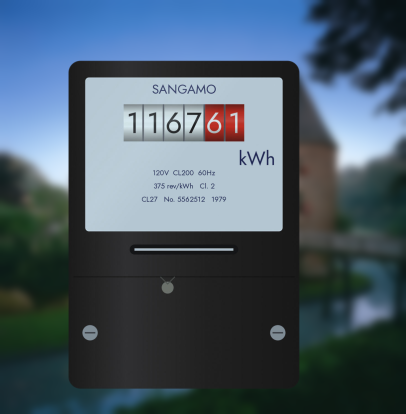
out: 1167.61 kWh
